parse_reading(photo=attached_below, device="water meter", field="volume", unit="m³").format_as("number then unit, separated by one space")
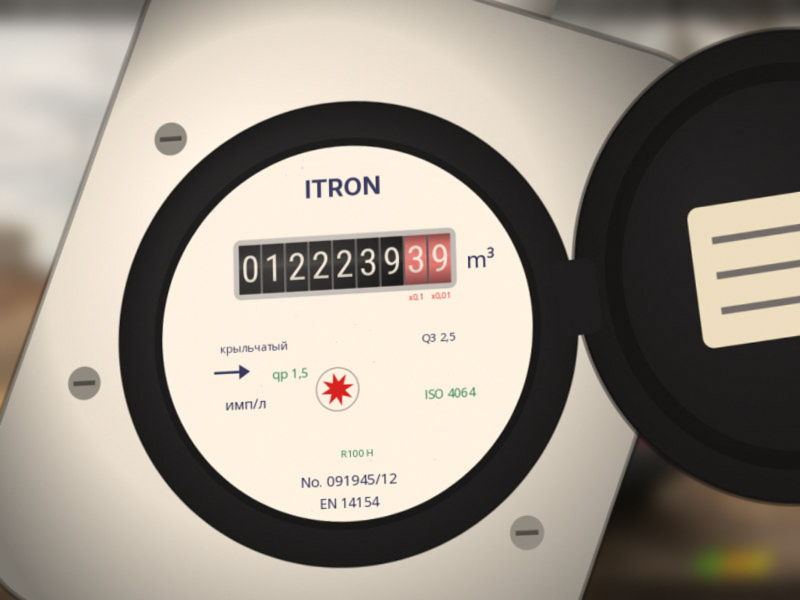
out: 122239.39 m³
